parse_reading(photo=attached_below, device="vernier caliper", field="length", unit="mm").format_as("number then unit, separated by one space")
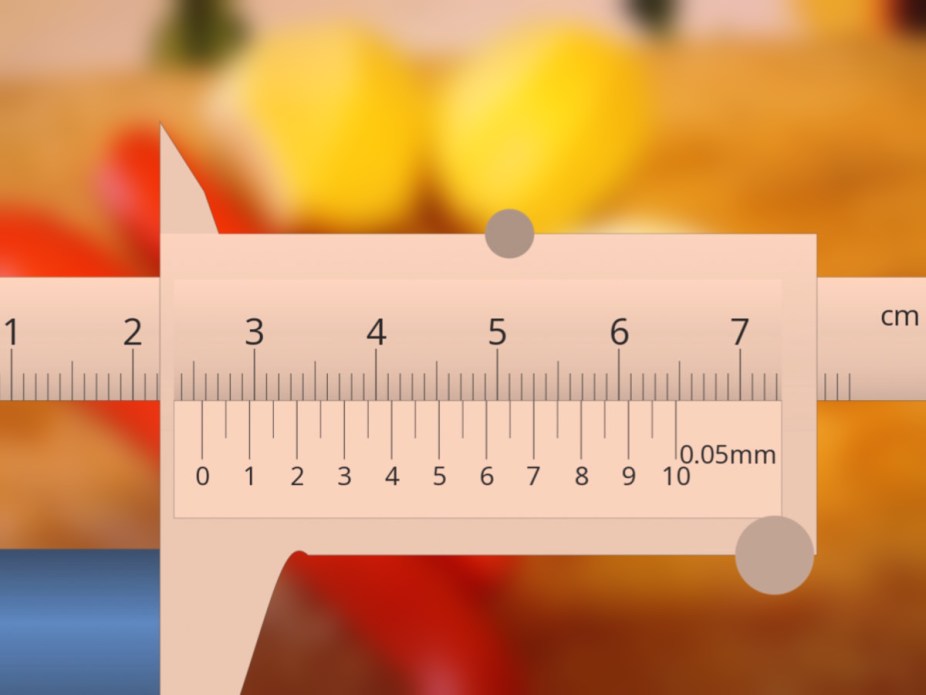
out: 25.7 mm
